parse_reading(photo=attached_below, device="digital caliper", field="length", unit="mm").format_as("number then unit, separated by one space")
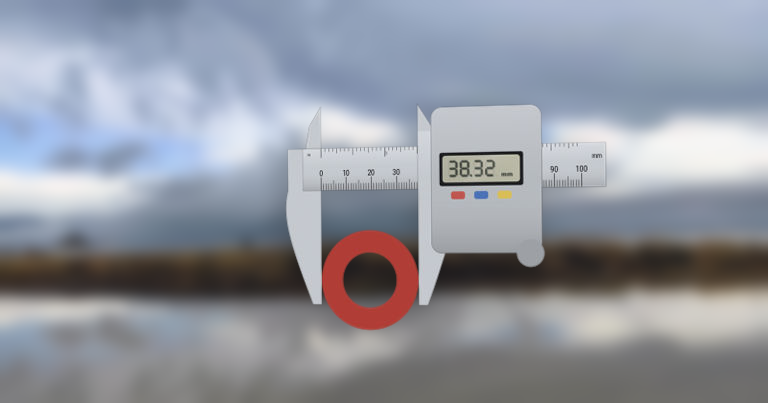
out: 38.32 mm
